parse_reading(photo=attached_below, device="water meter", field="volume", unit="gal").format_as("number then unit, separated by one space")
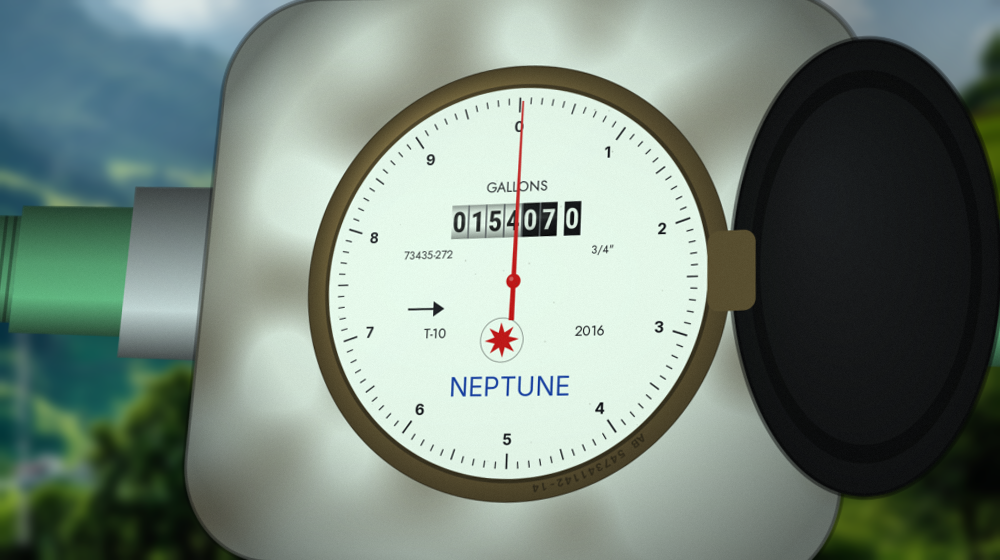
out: 154070.0 gal
